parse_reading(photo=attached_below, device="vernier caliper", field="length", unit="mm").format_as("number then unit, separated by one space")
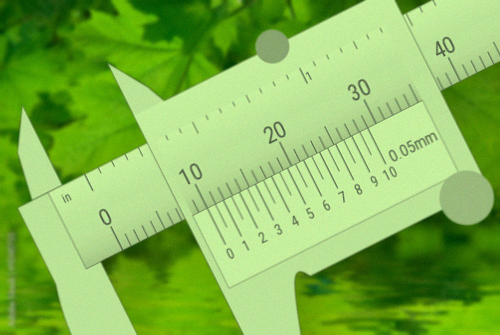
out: 10.0 mm
